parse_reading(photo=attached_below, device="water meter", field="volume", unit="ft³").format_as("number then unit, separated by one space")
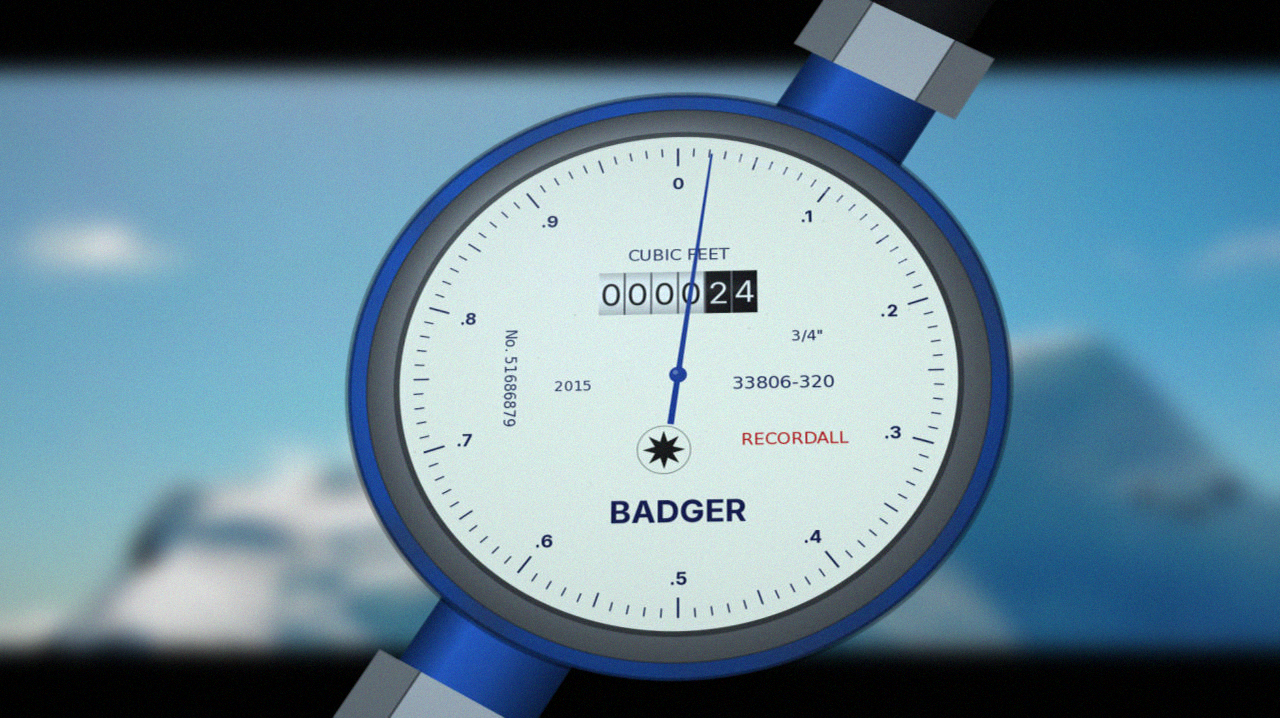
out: 24.02 ft³
